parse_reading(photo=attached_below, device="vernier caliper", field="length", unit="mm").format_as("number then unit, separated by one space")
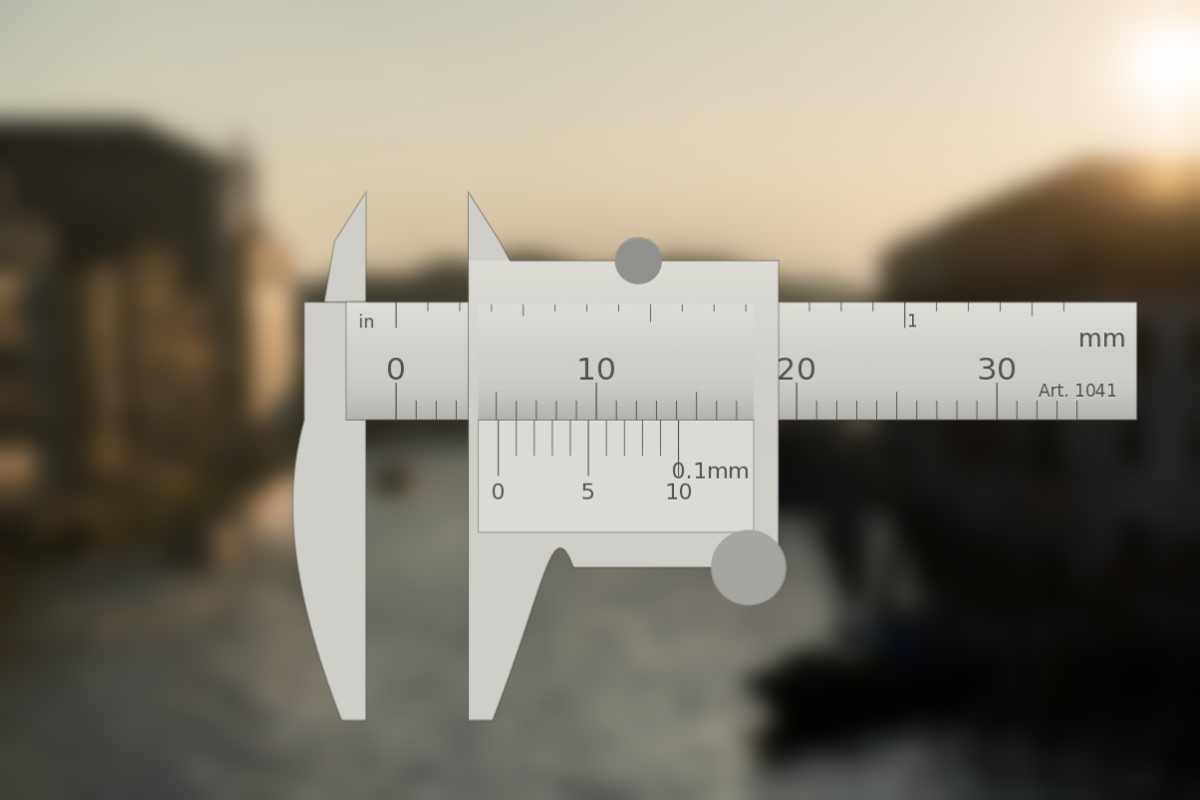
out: 5.1 mm
